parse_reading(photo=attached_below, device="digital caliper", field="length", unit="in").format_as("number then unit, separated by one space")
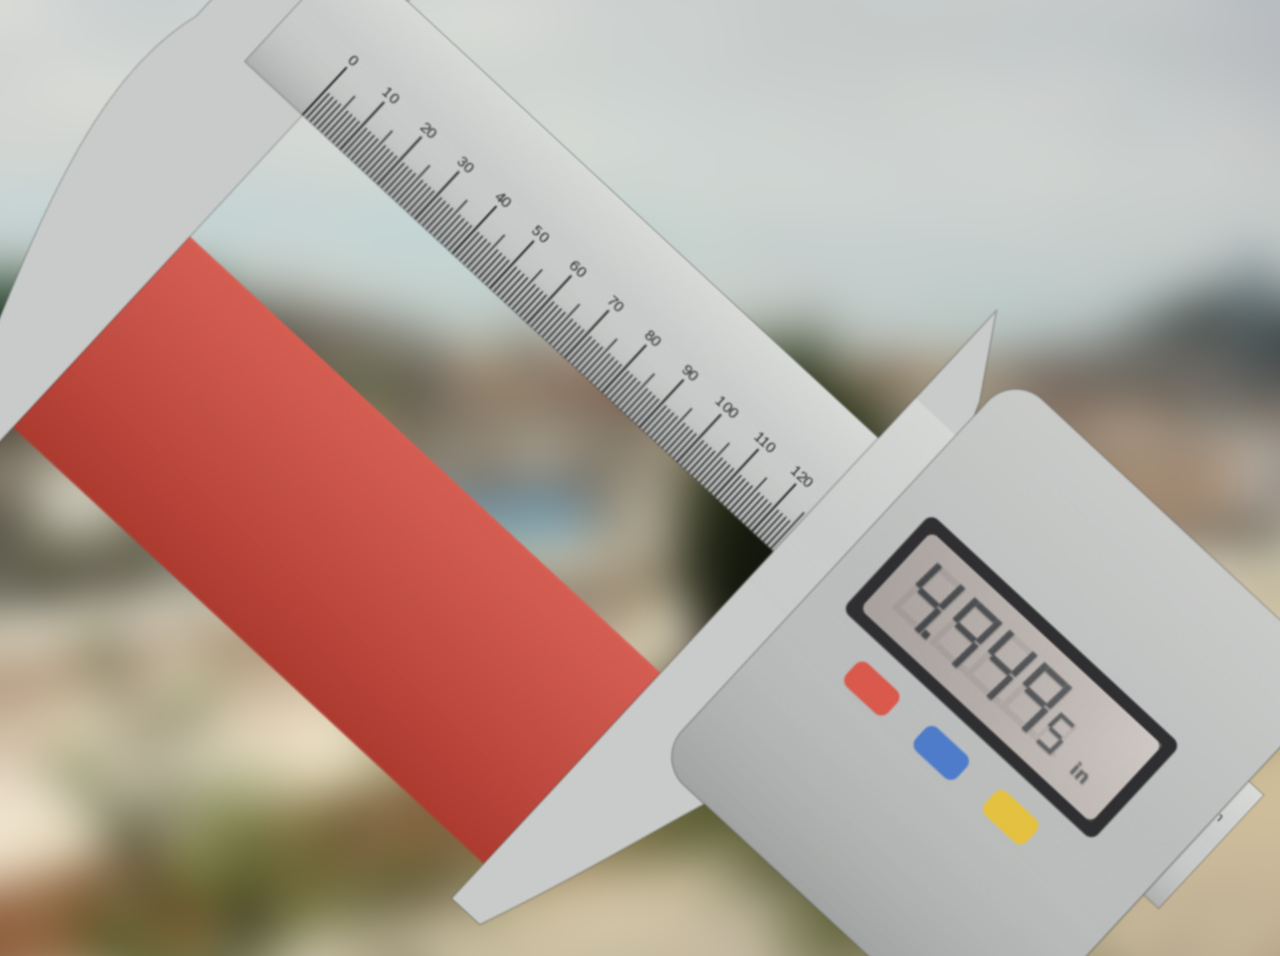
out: 4.9495 in
